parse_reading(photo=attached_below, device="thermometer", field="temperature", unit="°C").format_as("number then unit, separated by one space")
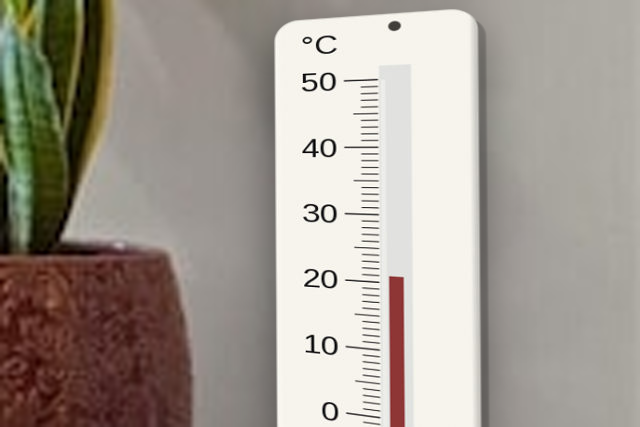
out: 21 °C
